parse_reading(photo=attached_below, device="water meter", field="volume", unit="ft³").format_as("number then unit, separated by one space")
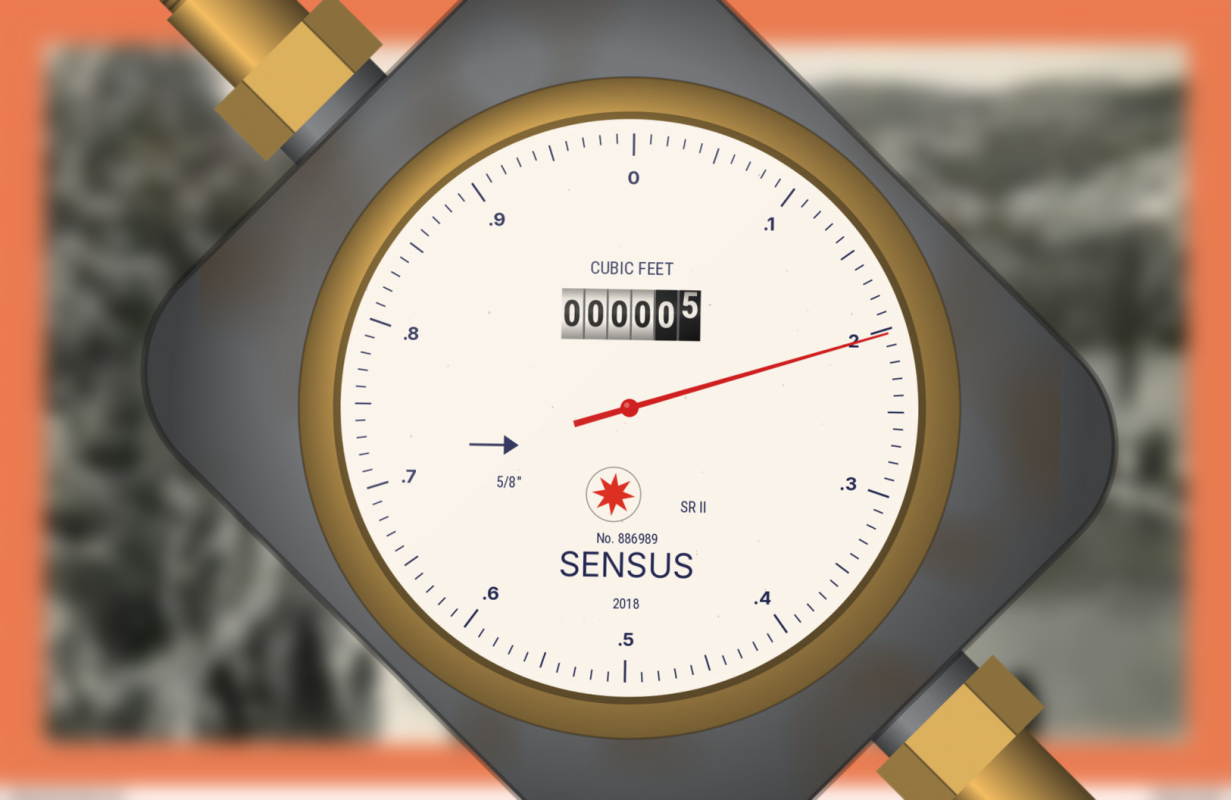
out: 5.20 ft³
